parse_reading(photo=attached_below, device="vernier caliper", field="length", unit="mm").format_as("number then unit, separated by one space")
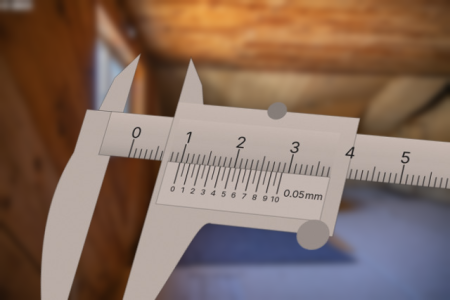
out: 9.8 mm
